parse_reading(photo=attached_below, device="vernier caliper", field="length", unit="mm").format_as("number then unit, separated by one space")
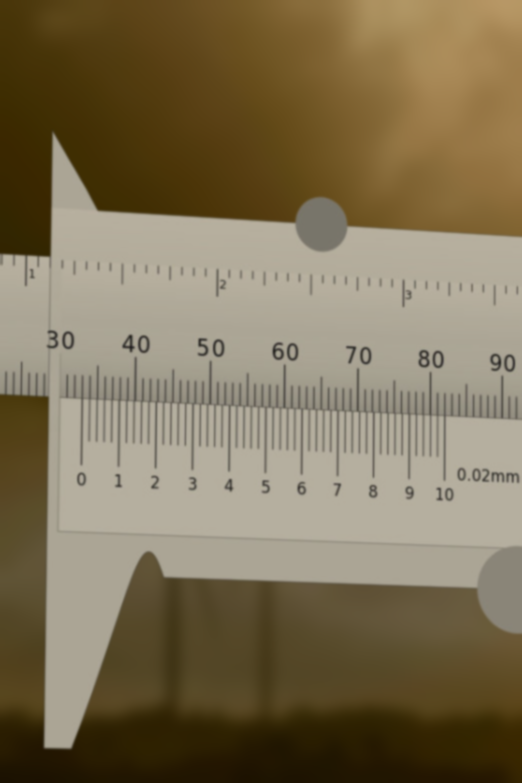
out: 33.0 mm
